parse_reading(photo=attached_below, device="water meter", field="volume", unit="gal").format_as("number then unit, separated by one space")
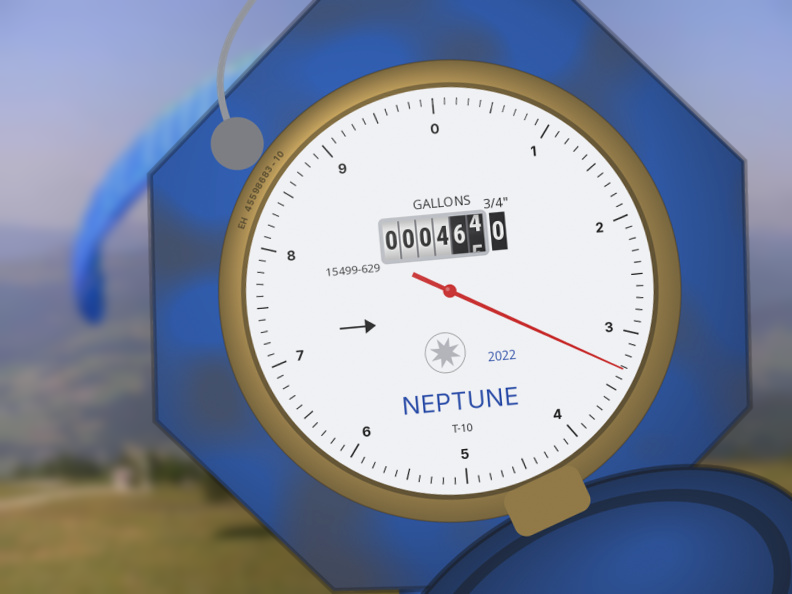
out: 4643.3 gal
